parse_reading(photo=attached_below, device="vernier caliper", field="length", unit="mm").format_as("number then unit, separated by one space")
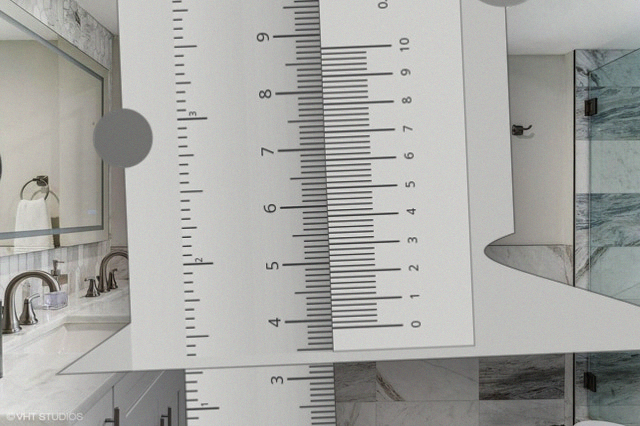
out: 38.6 mm
